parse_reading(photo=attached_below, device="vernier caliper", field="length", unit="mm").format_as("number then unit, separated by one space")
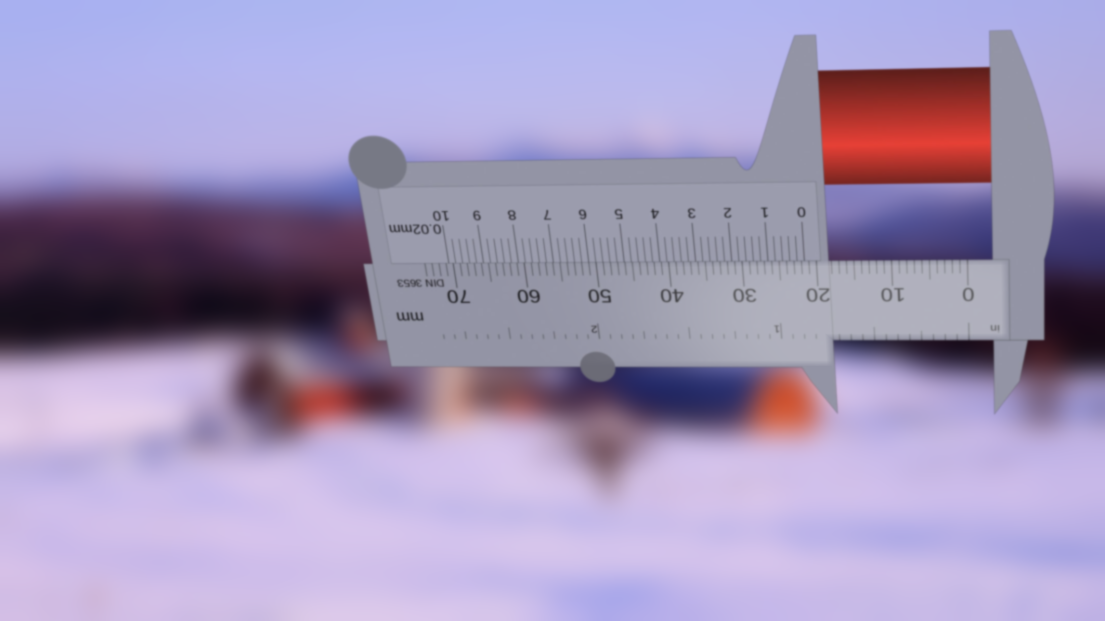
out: 21.6 mm
